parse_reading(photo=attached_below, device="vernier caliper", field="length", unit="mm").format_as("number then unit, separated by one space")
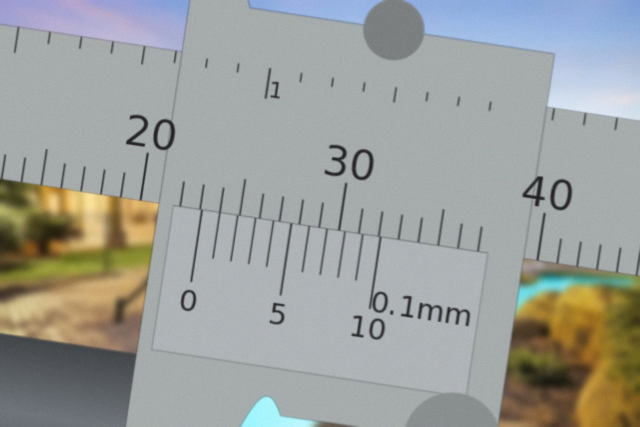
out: 23.1 mm
